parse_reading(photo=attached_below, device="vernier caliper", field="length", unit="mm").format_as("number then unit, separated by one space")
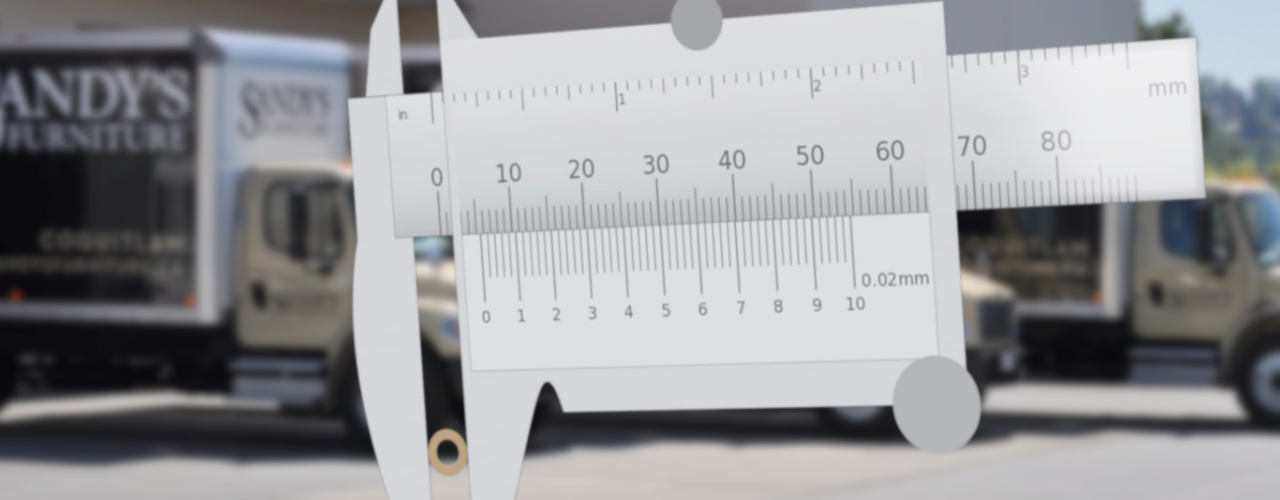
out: 5.6 mm
